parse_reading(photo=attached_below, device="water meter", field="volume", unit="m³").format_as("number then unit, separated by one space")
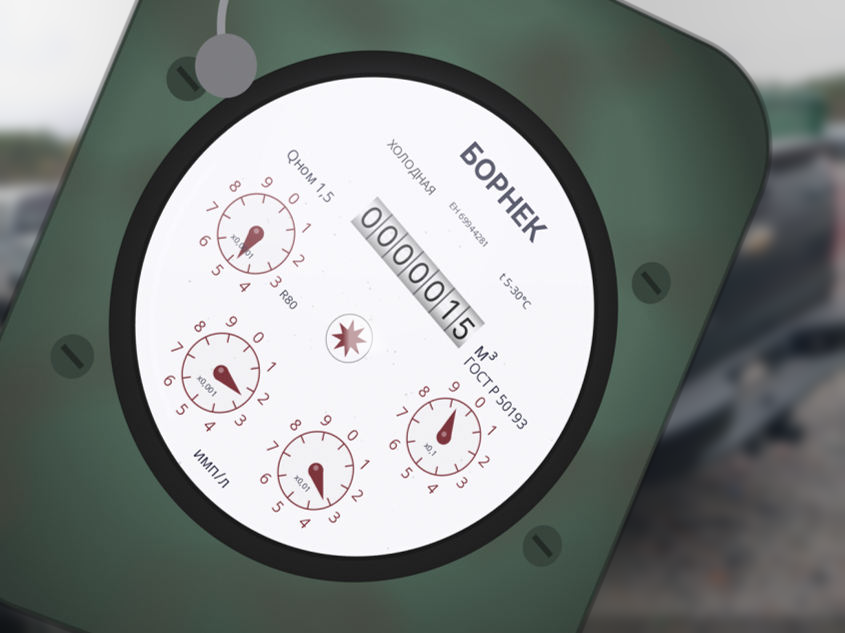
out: 14.9324 m³
